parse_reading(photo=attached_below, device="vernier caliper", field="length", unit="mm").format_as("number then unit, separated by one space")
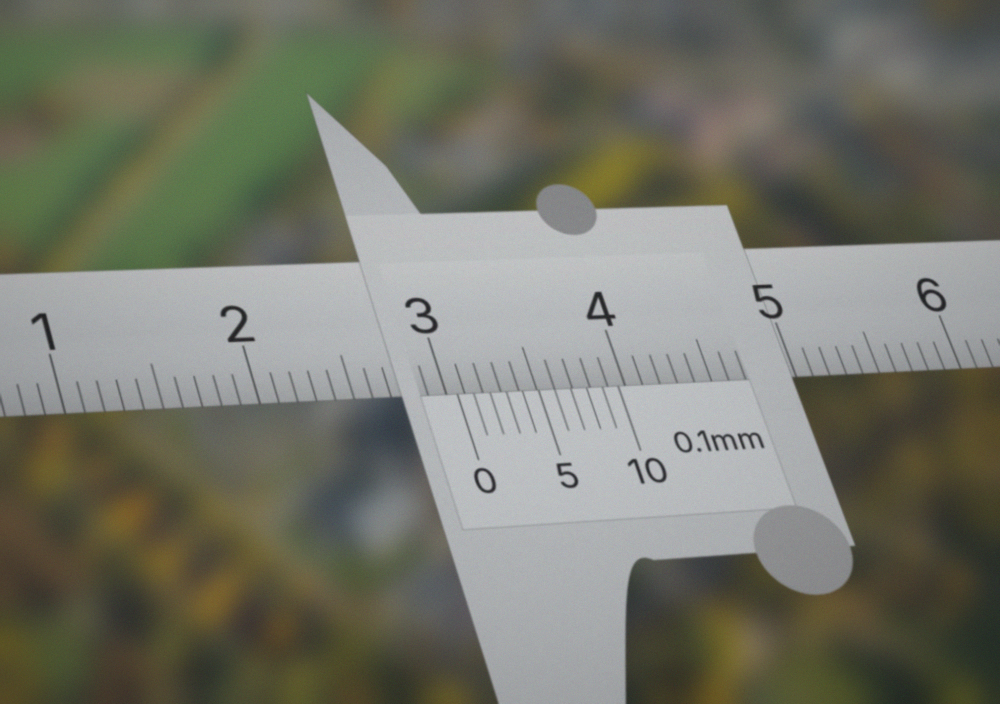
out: 30.6 mm
